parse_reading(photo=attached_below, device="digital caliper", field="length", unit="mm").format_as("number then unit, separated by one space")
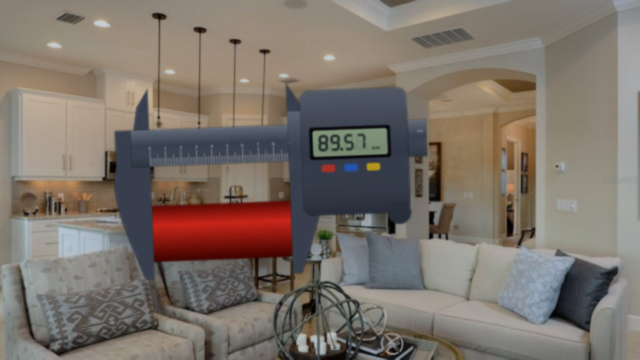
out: 89.57 mm
